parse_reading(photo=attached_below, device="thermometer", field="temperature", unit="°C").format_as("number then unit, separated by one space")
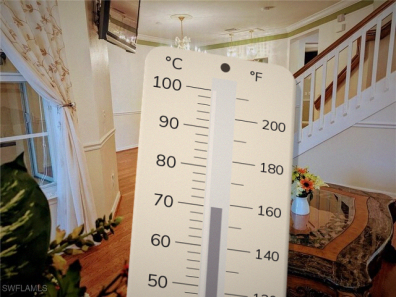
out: 70 °C
